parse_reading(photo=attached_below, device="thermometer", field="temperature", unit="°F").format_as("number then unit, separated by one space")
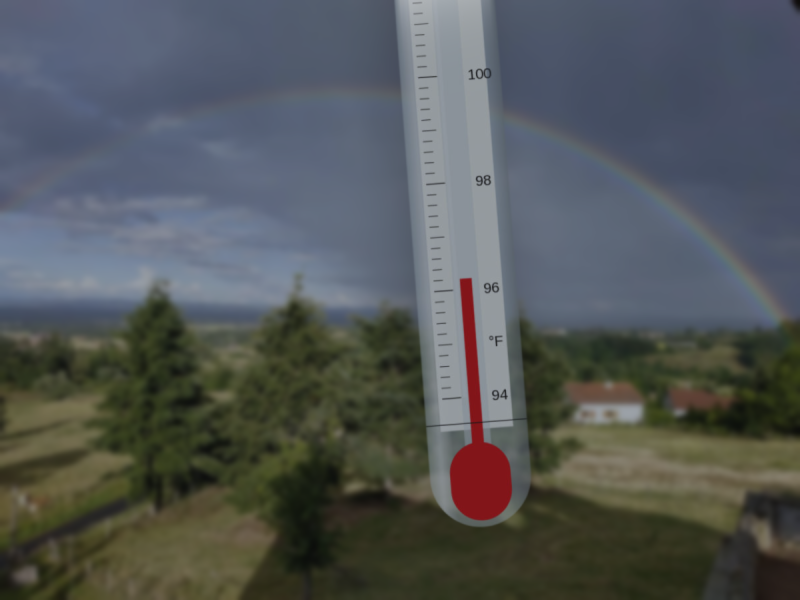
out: 96.2 °F
